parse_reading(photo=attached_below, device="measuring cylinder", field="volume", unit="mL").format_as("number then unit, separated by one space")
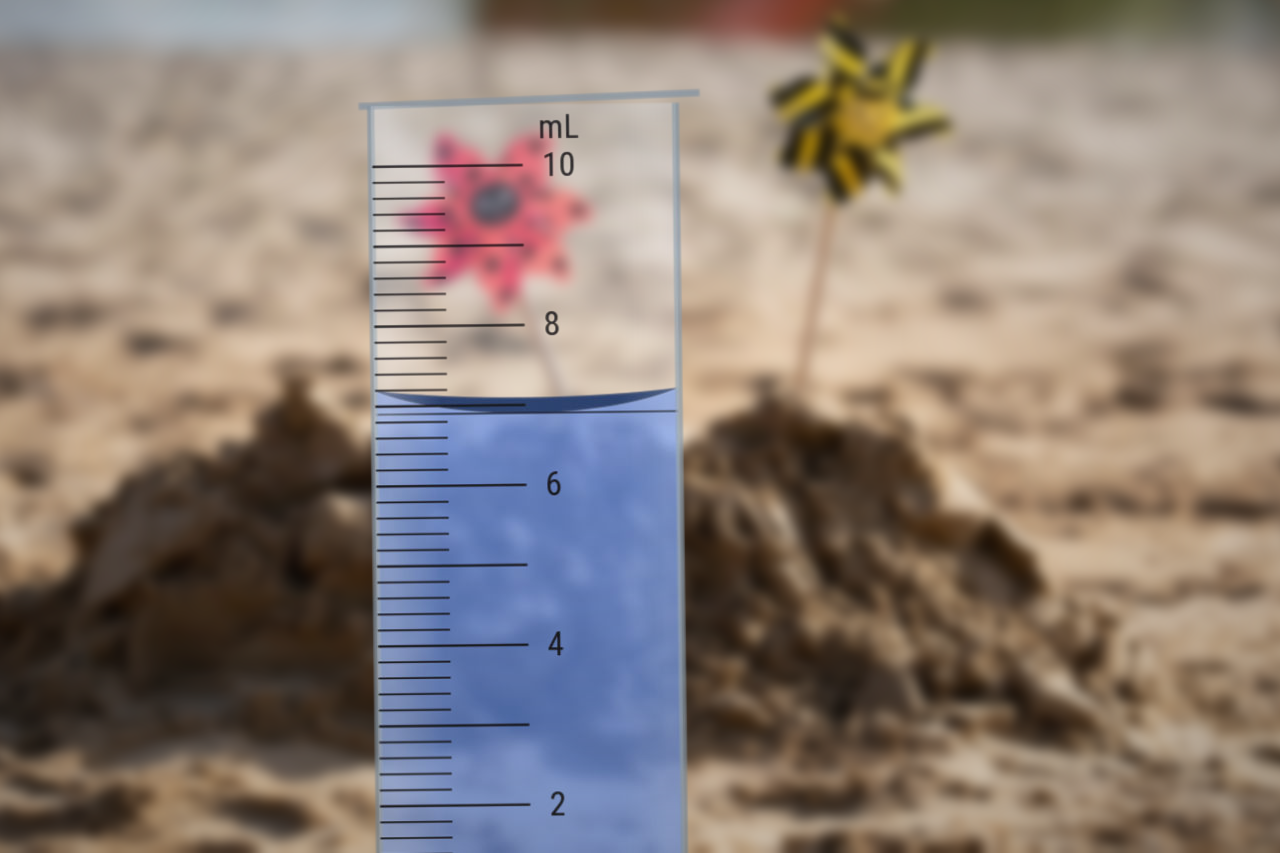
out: 6.9 mL
